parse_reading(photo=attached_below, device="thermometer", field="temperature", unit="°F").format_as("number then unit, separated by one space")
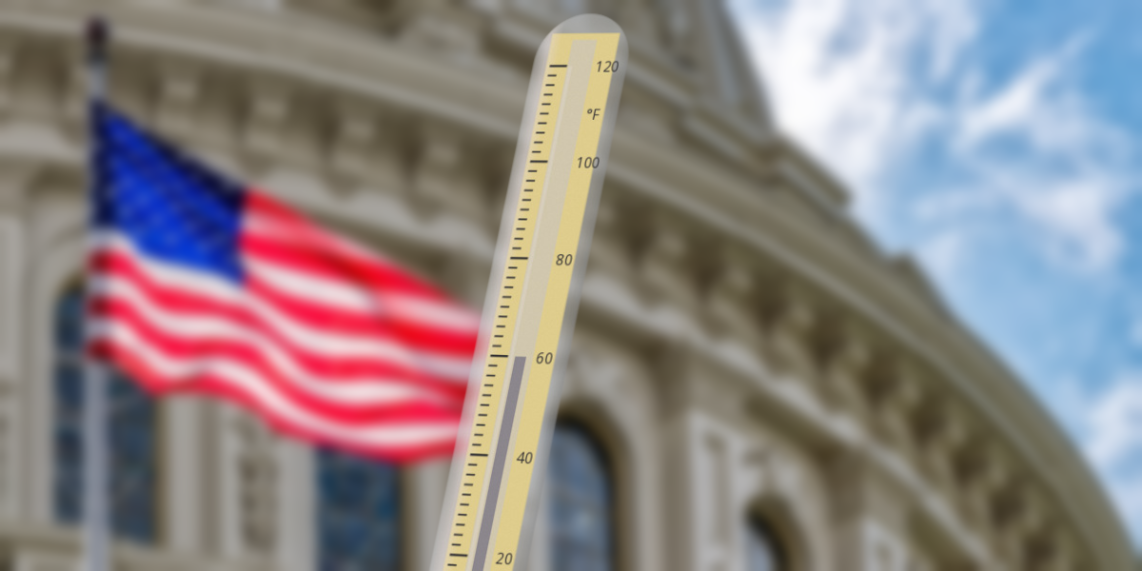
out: 60 °F
